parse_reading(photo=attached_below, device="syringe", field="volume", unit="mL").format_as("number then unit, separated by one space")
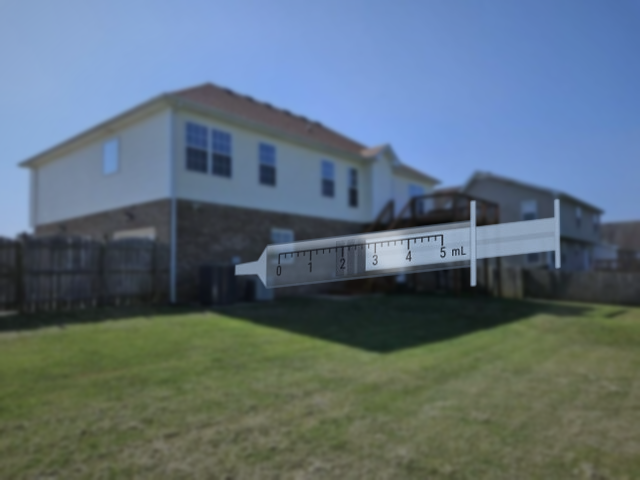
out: 1.8 mL
